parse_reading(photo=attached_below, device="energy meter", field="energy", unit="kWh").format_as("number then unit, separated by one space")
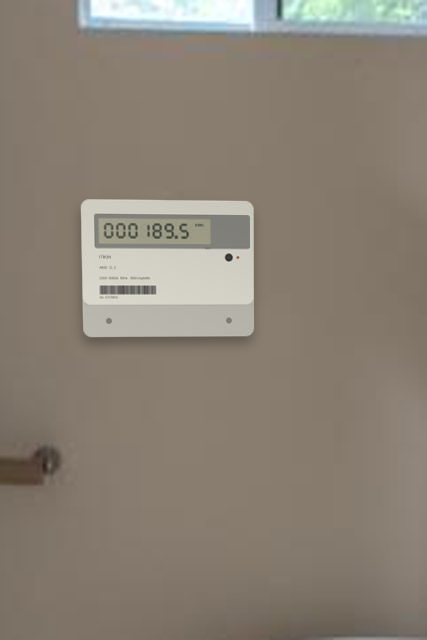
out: 189.5 kWh
